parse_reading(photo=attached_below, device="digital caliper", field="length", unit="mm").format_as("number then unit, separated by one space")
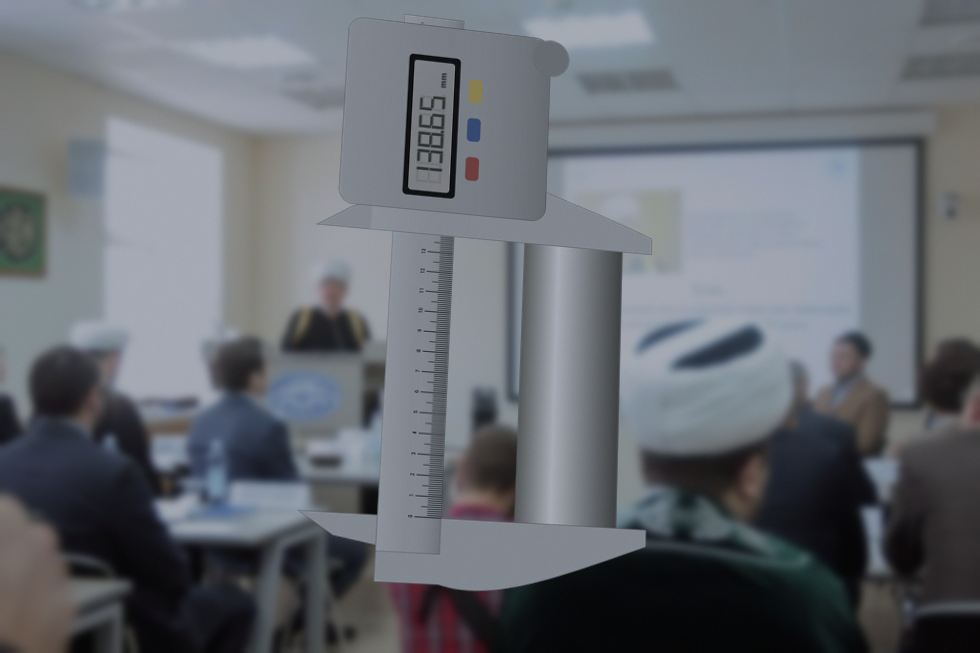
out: 138.65 mm
